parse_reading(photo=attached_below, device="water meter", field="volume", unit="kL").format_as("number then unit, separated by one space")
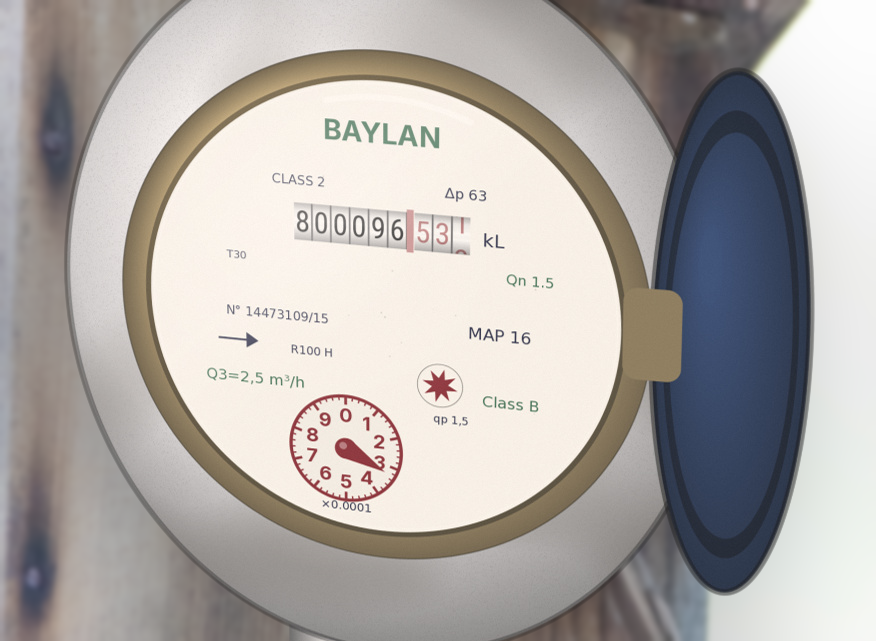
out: 800096.5313 kL
